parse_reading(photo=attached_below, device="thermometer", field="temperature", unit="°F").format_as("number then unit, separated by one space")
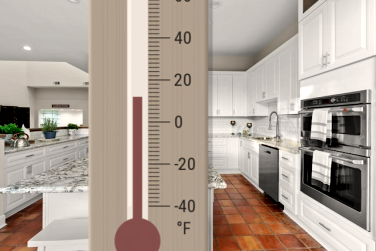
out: 12 °F
